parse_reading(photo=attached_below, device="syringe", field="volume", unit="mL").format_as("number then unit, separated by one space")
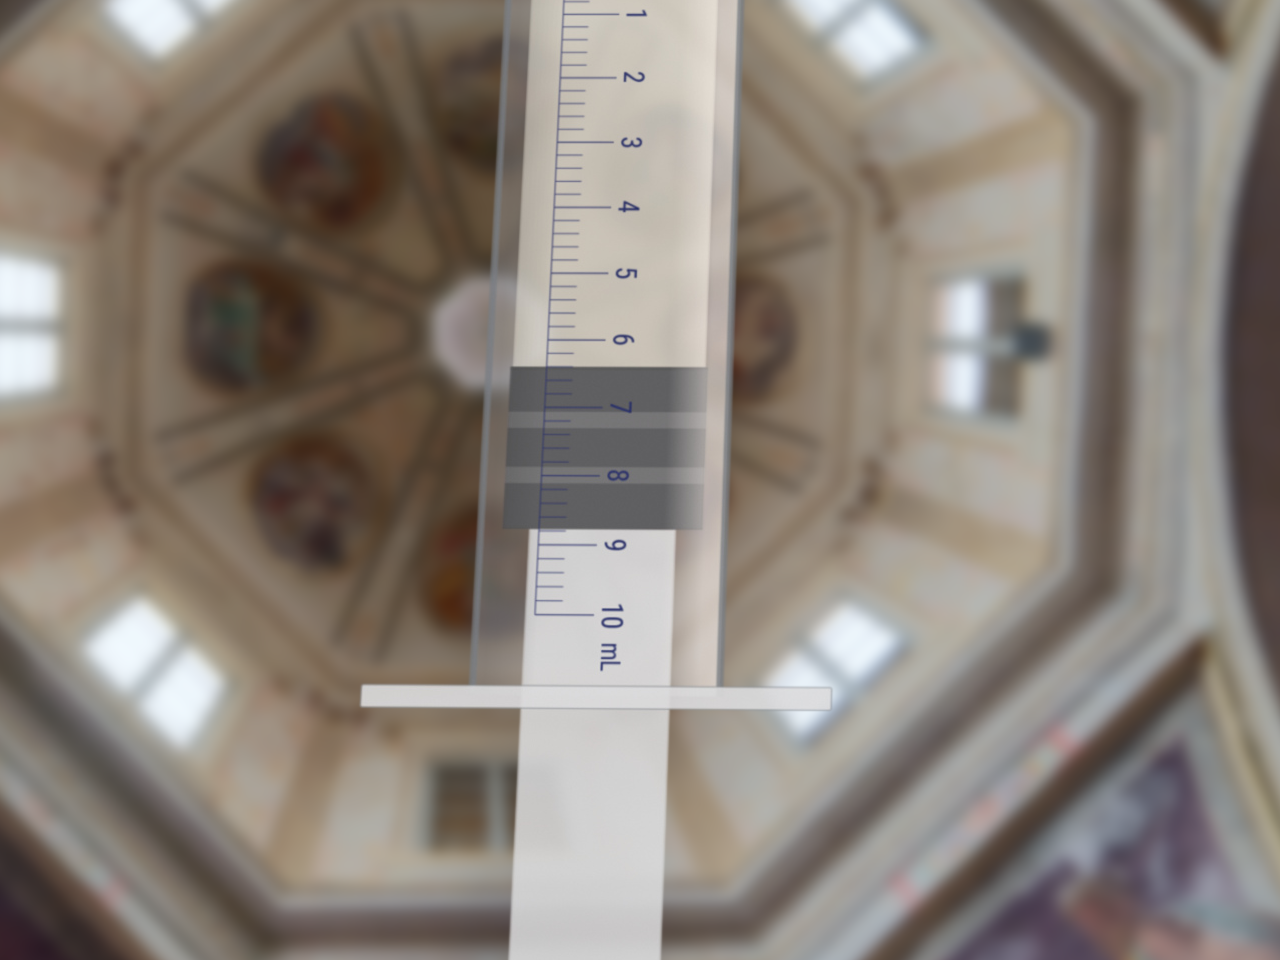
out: 6.4 mL
